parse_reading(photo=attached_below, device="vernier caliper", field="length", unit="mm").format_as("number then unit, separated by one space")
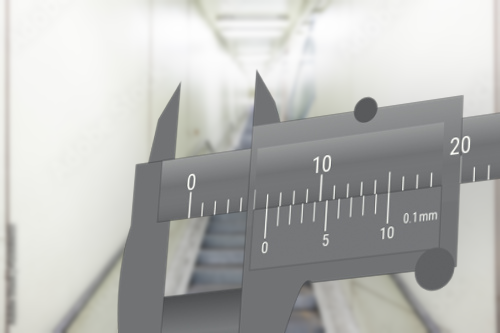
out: 6.0 mm
